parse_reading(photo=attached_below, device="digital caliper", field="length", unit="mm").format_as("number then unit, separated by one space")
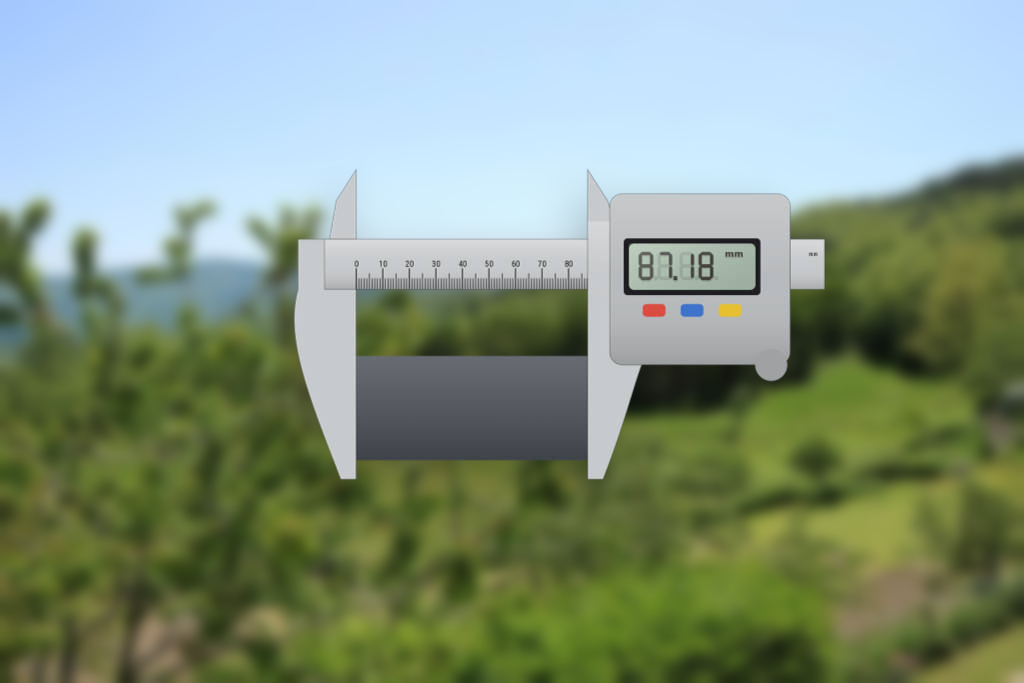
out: 87.18 mm
